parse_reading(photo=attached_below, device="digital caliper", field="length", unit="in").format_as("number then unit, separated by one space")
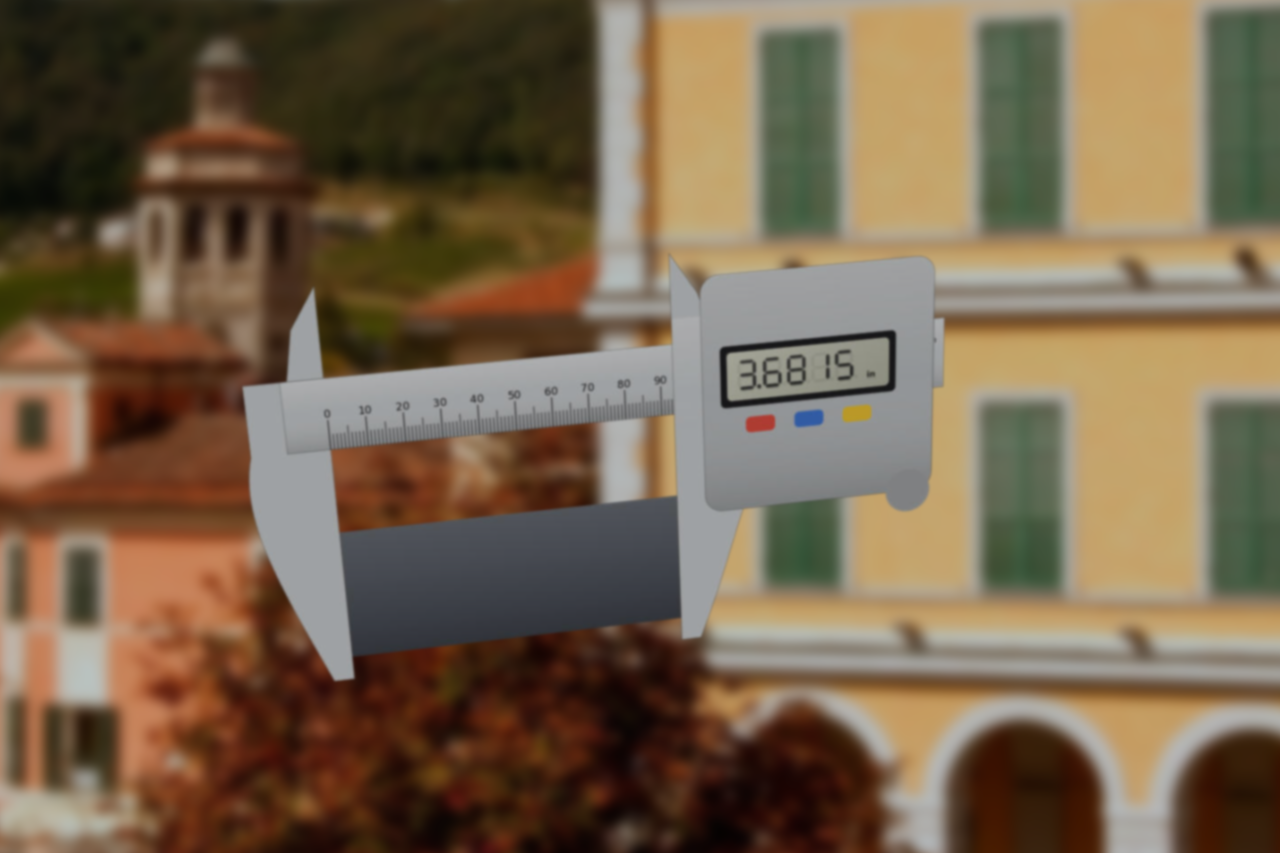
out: 3.6815 in
